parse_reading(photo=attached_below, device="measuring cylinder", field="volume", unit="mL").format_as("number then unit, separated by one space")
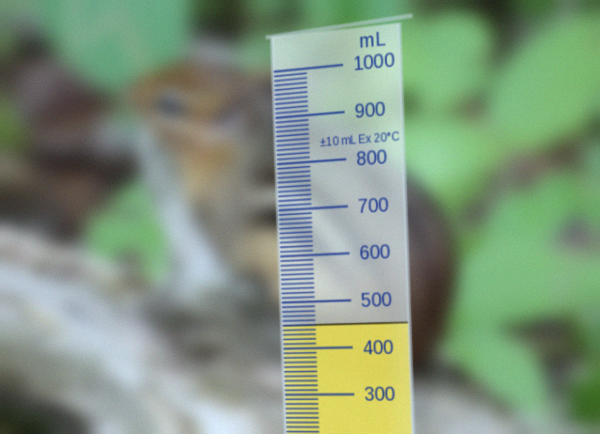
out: 450 mL
